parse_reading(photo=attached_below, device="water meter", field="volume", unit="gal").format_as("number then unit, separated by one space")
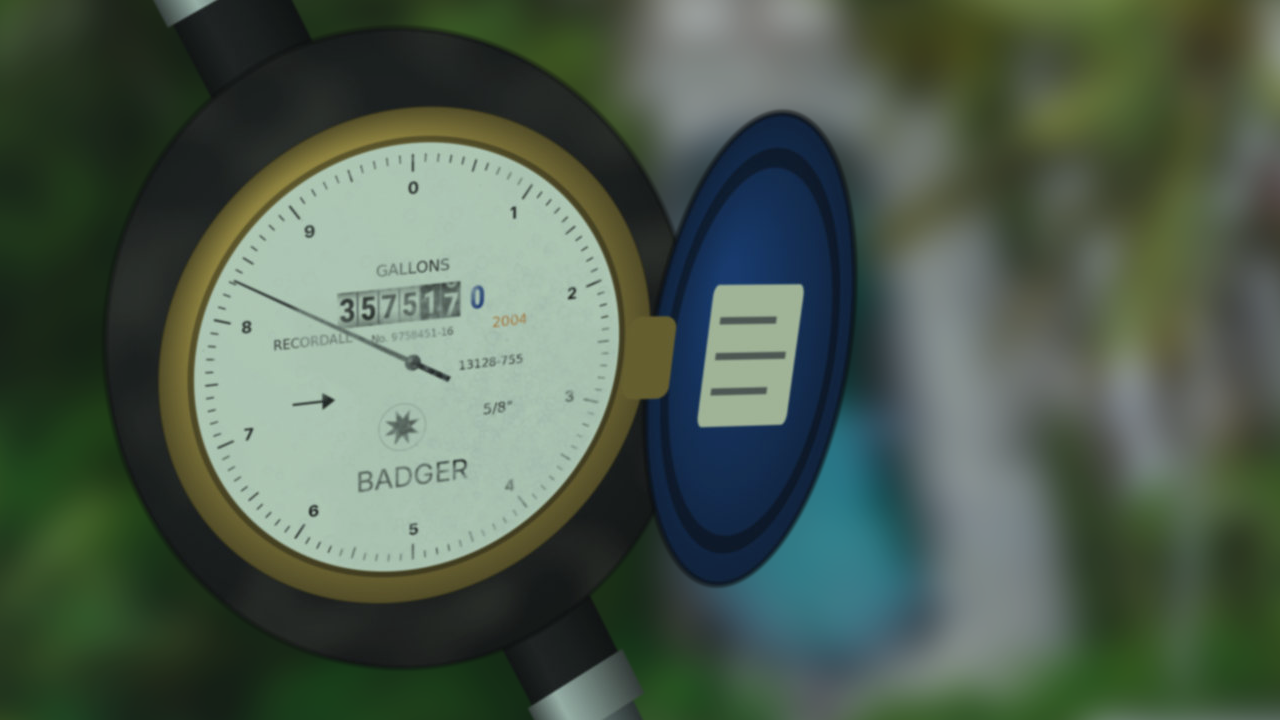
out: 3575168.3 gal
